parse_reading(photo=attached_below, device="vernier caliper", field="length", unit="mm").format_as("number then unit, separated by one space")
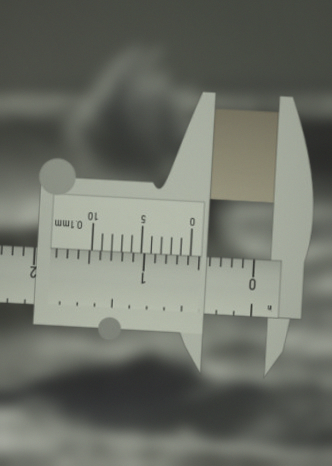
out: 5.8 mm
